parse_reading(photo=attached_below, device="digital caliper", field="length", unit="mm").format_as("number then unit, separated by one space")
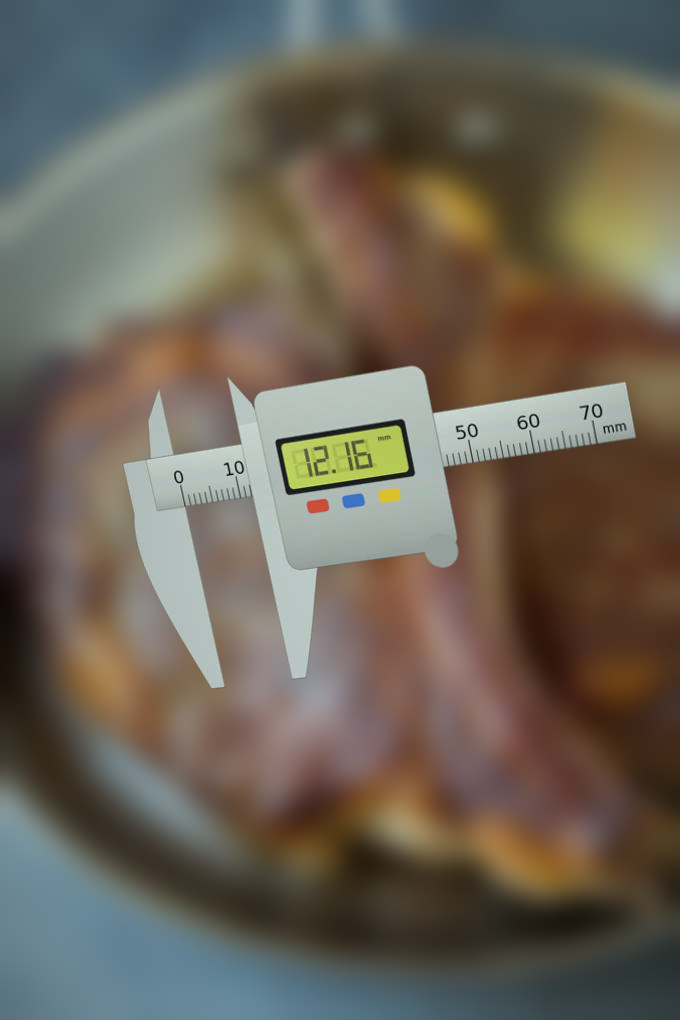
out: 12.16 mm
